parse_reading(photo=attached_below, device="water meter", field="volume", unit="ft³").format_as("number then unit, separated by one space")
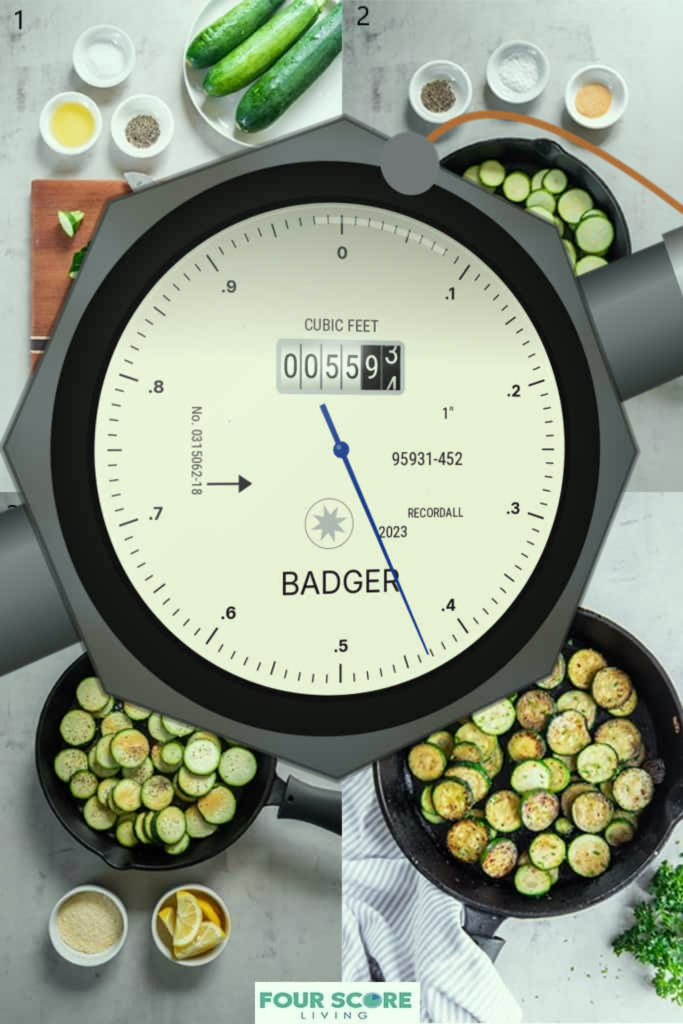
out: 5593.43 ft³
